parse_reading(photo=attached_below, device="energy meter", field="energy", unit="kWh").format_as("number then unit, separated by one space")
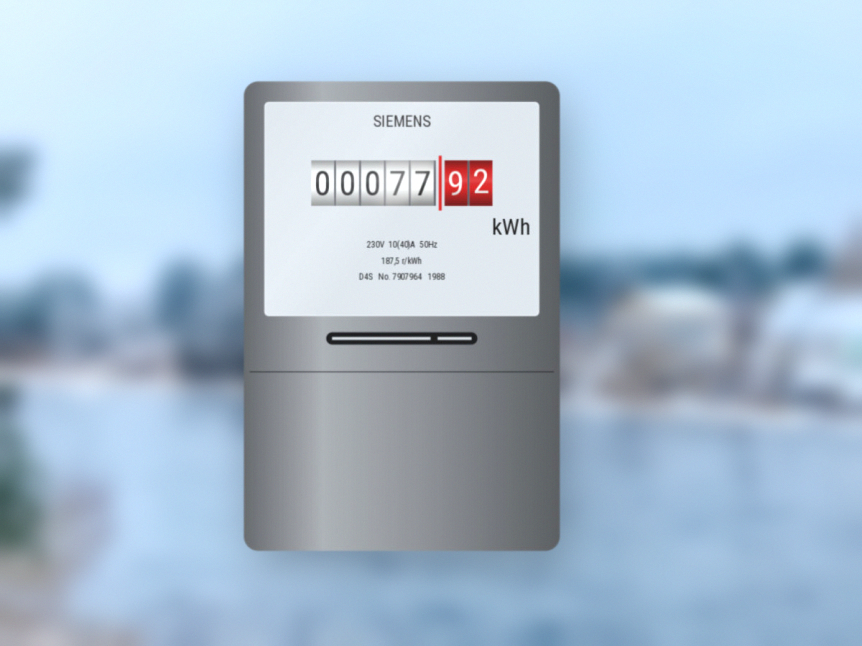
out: 77.92 kWh
